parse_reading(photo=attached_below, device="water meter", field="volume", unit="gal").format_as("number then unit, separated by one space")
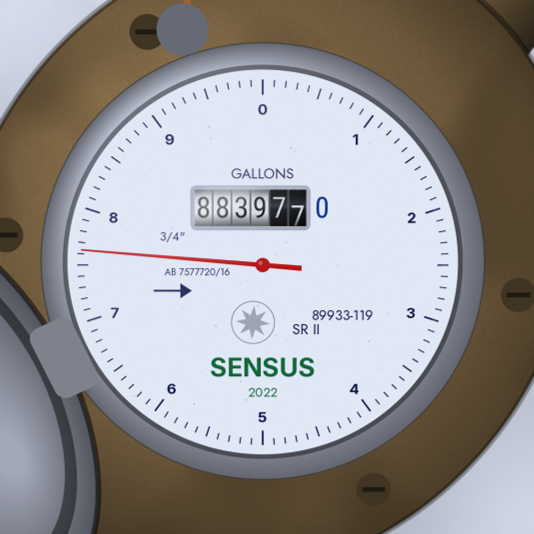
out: 8839767.6 gal
